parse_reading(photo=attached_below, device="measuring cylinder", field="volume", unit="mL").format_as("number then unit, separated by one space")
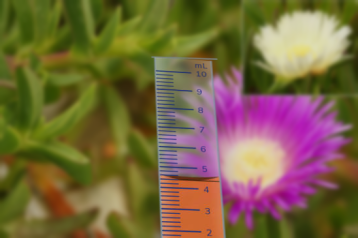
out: 4.4 mL
